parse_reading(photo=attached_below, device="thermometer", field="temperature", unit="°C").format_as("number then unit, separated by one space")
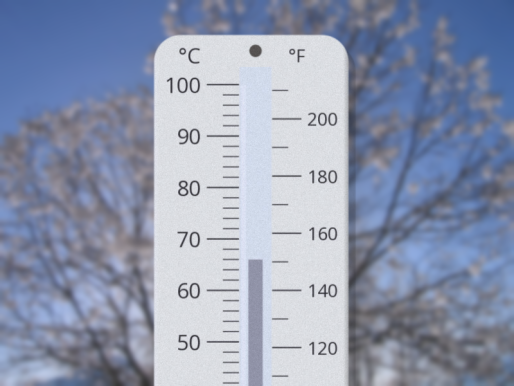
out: 66 °C
